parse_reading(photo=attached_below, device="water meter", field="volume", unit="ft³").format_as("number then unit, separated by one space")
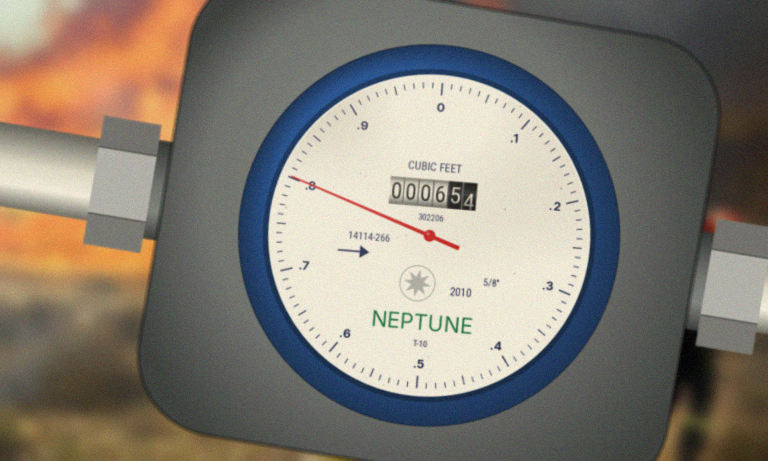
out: 653.80 ft³
